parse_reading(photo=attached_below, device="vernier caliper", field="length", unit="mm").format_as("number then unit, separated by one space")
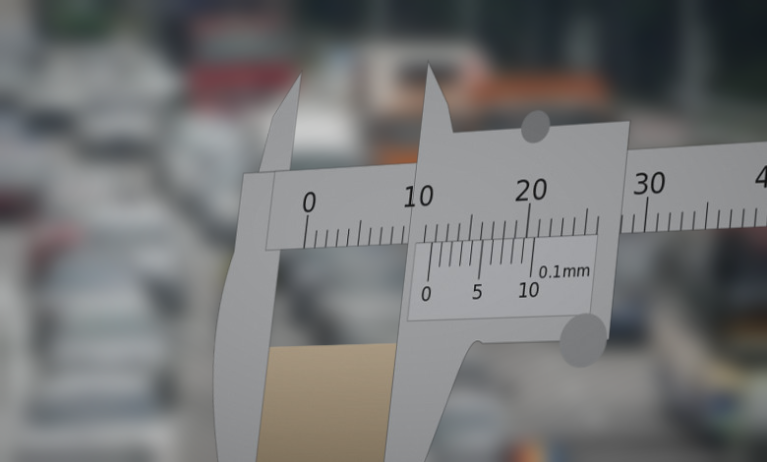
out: 11.7 mm
